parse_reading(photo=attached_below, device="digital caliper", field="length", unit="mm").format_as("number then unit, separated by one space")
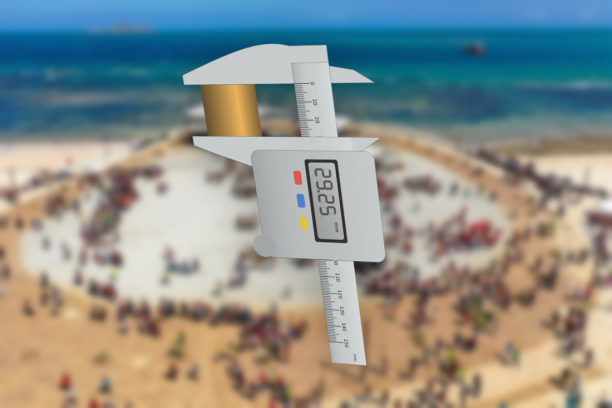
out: 29.25 mm
